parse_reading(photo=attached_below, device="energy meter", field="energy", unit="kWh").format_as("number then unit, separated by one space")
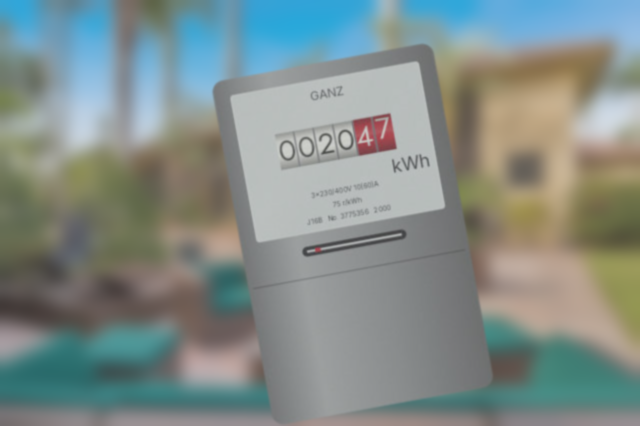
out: 20.47 kWh
